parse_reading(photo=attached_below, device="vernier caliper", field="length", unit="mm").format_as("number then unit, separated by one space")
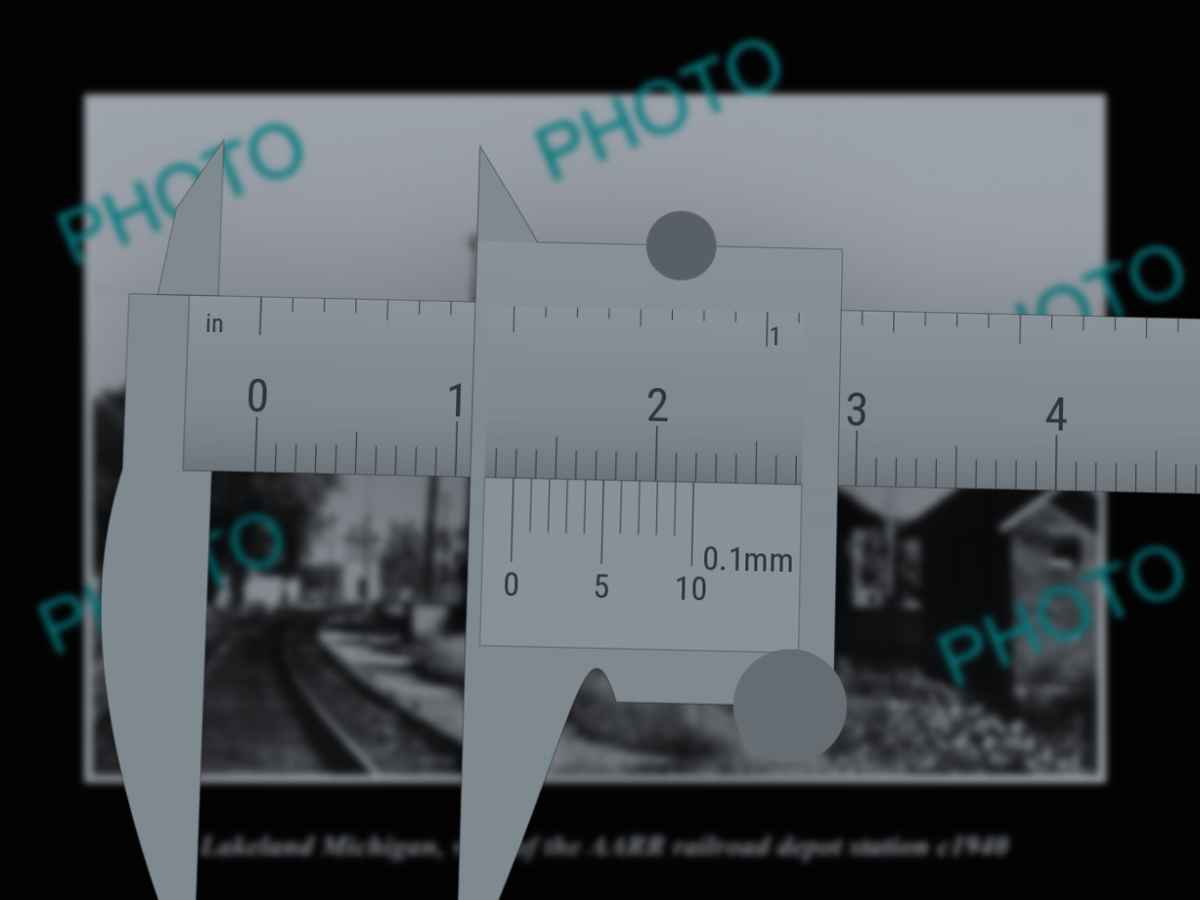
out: 12.9 mm
